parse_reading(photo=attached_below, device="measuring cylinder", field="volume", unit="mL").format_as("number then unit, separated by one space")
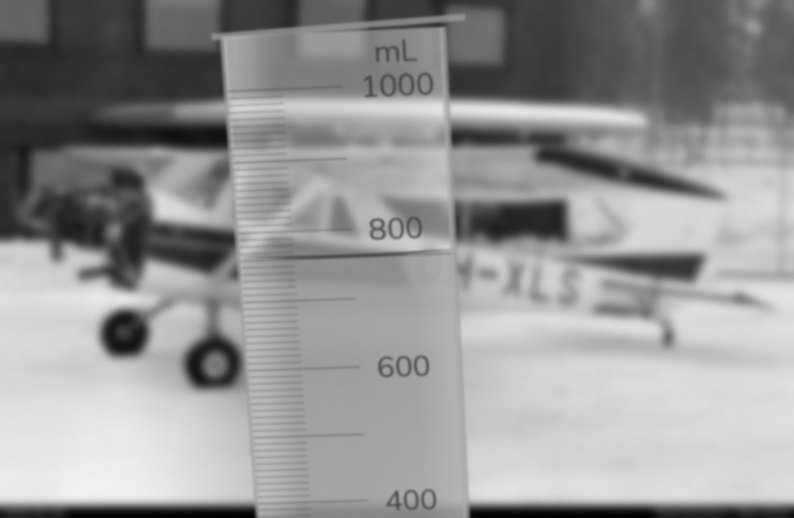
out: 760 mL
